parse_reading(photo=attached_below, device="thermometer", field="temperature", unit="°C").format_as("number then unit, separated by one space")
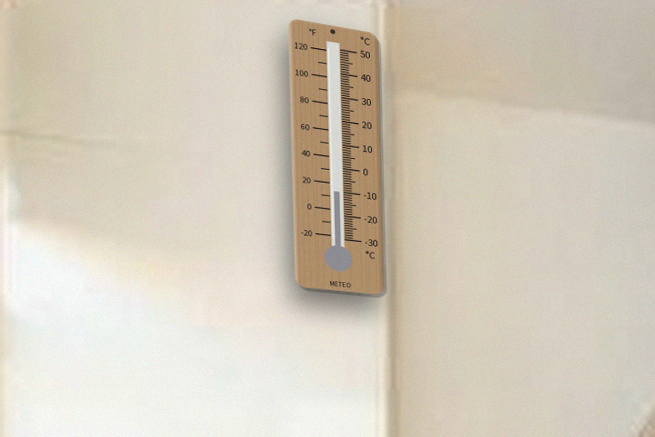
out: -10 °C
